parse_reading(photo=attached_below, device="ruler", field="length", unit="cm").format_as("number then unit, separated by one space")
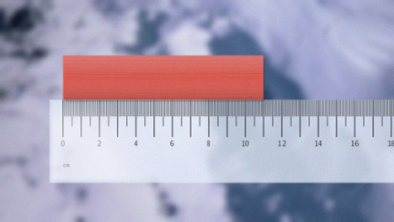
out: 11 cm
